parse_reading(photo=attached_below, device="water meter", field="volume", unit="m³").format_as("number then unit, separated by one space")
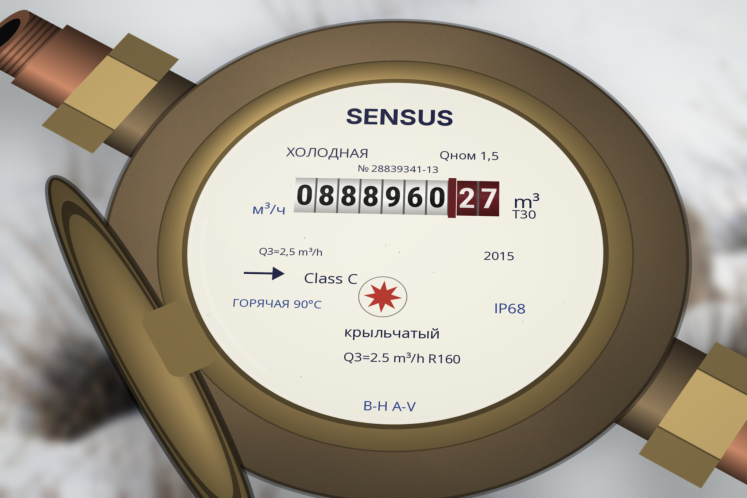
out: 888960.27 m³
